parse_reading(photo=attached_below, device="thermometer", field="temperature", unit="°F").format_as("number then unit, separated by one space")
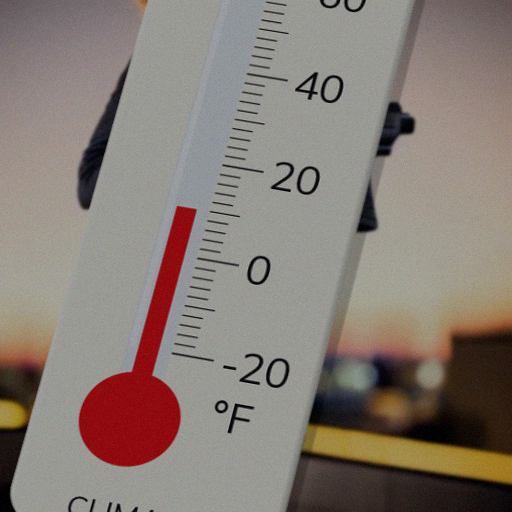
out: 10 °F
